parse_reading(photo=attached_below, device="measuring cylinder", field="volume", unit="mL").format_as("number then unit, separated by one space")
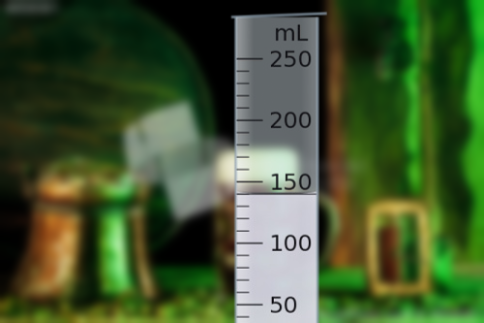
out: 140 mL
